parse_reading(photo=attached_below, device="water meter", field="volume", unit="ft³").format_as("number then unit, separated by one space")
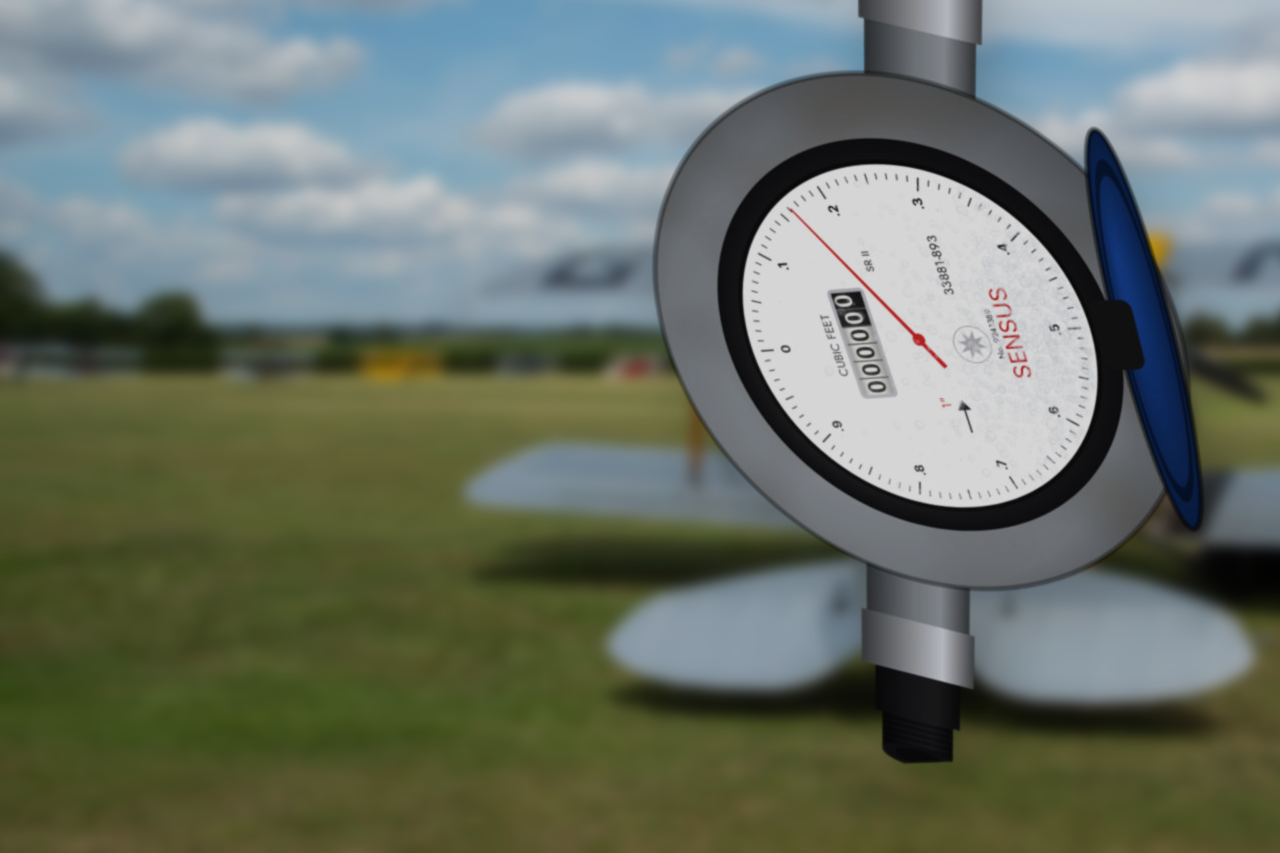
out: 0.16 ft³
